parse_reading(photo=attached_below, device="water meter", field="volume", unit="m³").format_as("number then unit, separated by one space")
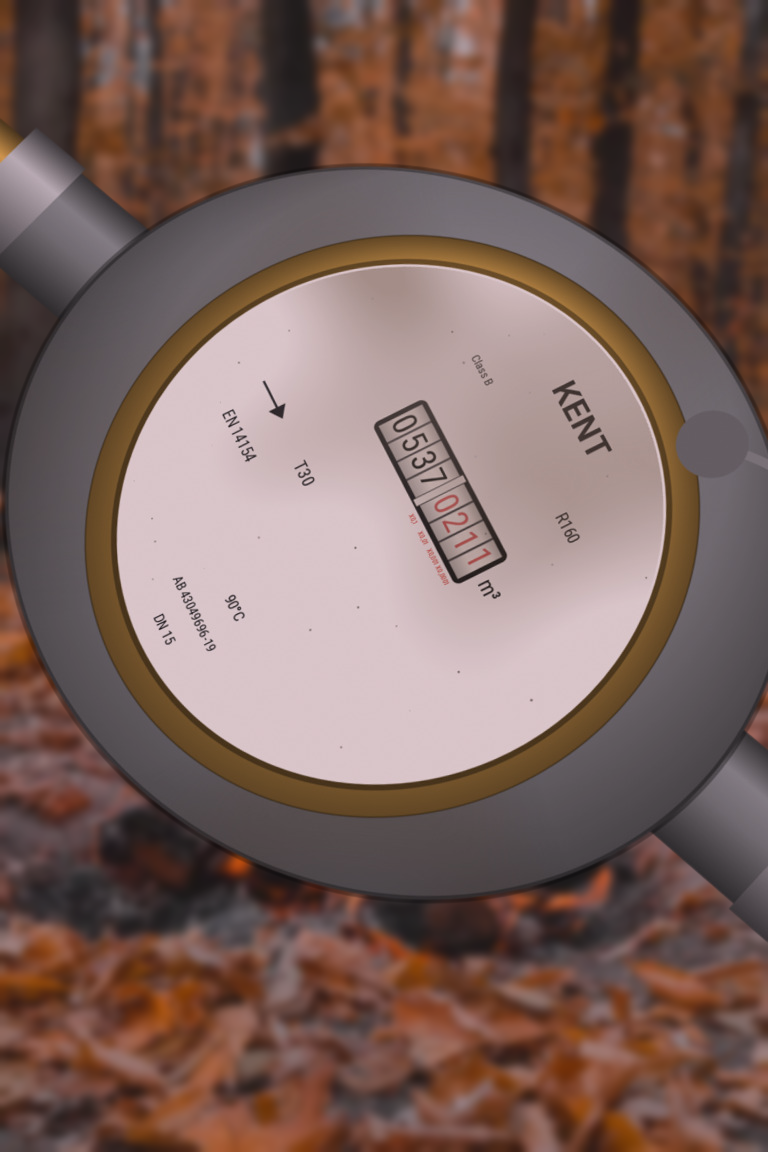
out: 537.0211 m³
